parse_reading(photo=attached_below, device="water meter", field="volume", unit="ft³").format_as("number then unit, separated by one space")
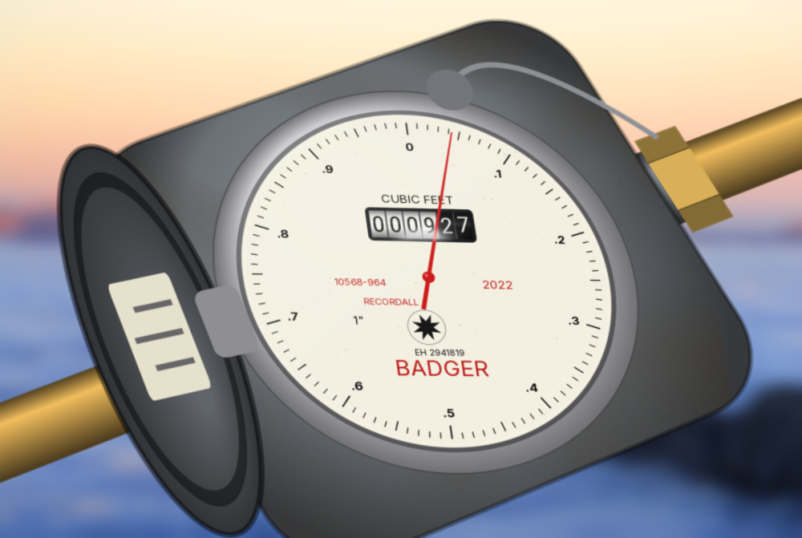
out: 927.04 ft³
